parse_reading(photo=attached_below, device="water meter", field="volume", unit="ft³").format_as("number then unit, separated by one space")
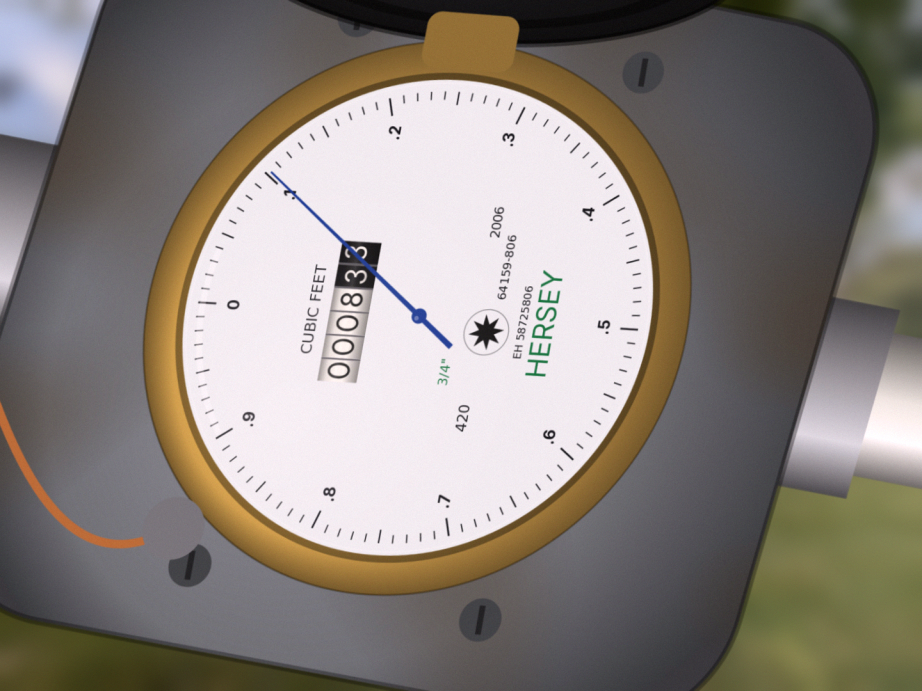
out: 833.10 ft³
